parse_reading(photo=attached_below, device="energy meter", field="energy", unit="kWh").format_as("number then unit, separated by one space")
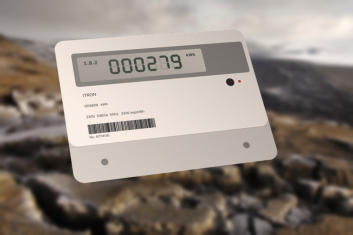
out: 279 kWh
